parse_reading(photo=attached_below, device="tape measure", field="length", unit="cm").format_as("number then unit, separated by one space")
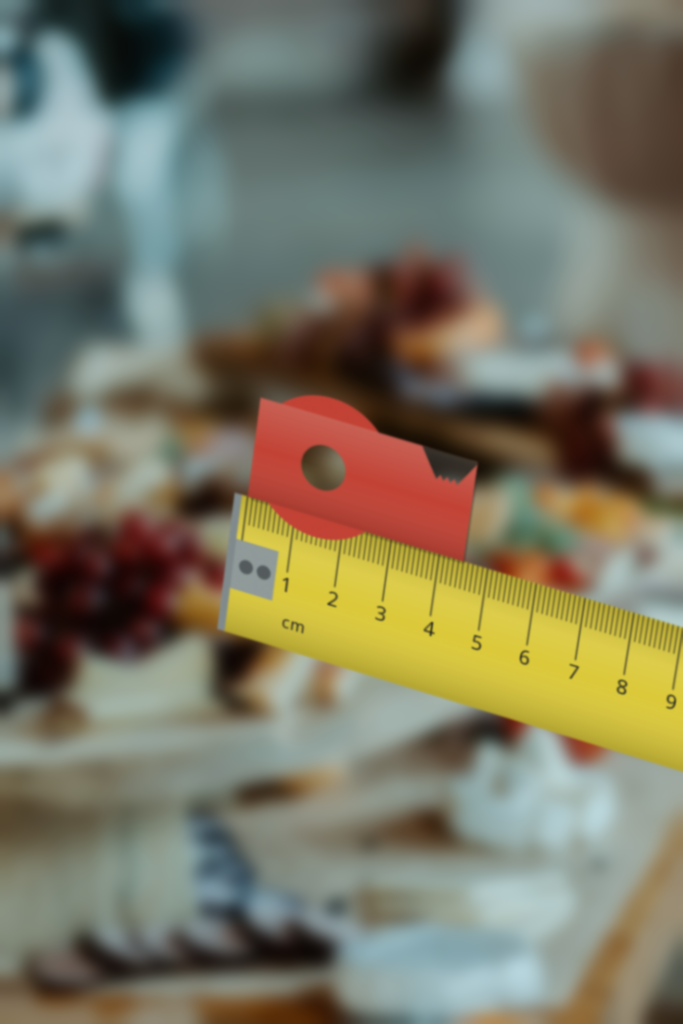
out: 4.5 cm
